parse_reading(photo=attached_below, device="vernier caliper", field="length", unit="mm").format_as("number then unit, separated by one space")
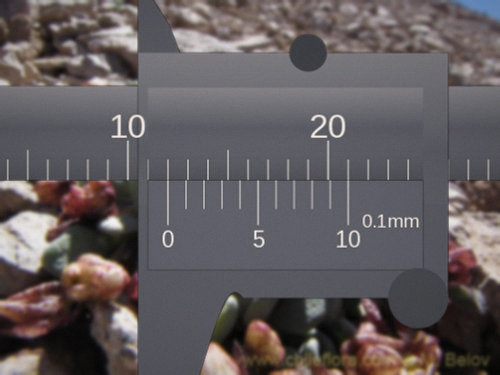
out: 12.0 mm
